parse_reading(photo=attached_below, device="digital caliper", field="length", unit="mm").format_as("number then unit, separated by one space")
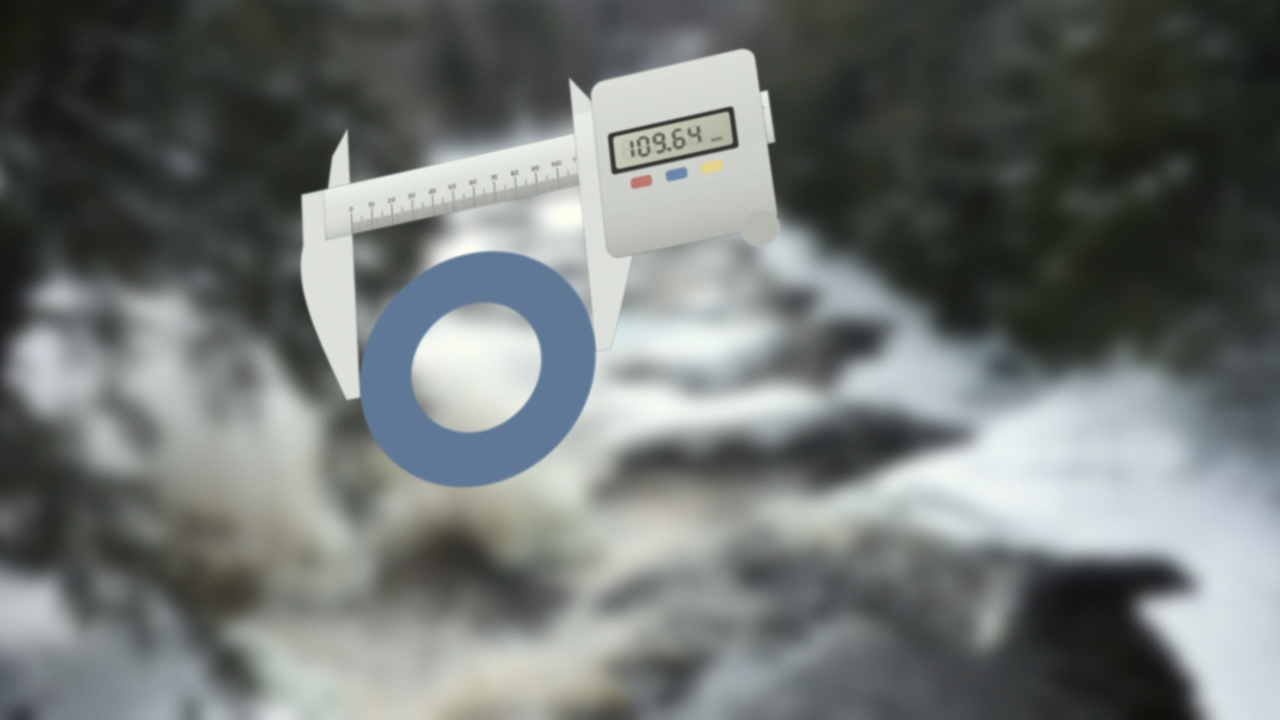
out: 109.64 mm
